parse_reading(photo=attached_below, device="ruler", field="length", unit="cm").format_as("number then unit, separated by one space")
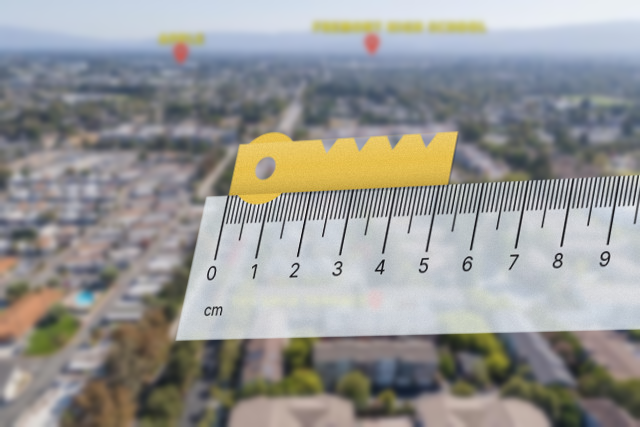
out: 5.2 cm
